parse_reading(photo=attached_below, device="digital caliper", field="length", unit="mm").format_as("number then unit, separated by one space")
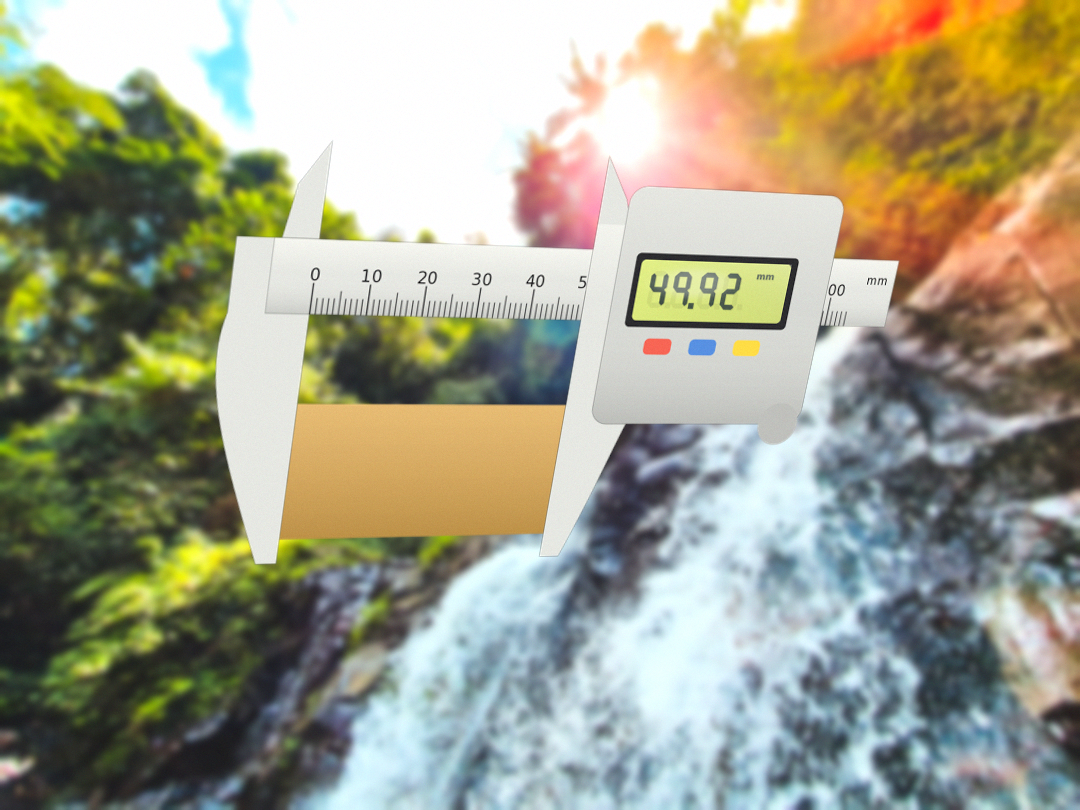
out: 49.92 mm
